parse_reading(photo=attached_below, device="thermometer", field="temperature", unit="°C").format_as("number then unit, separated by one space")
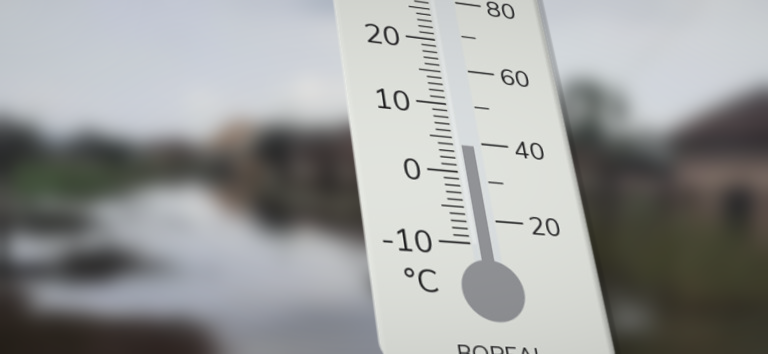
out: 4 °C
